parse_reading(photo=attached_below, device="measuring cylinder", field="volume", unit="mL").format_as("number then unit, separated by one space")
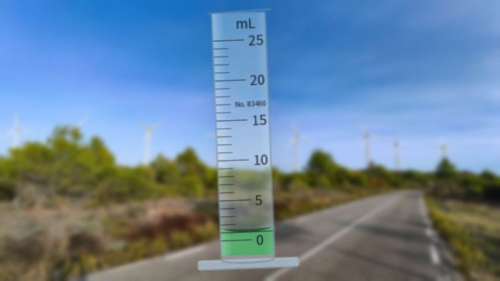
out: 1 mL
